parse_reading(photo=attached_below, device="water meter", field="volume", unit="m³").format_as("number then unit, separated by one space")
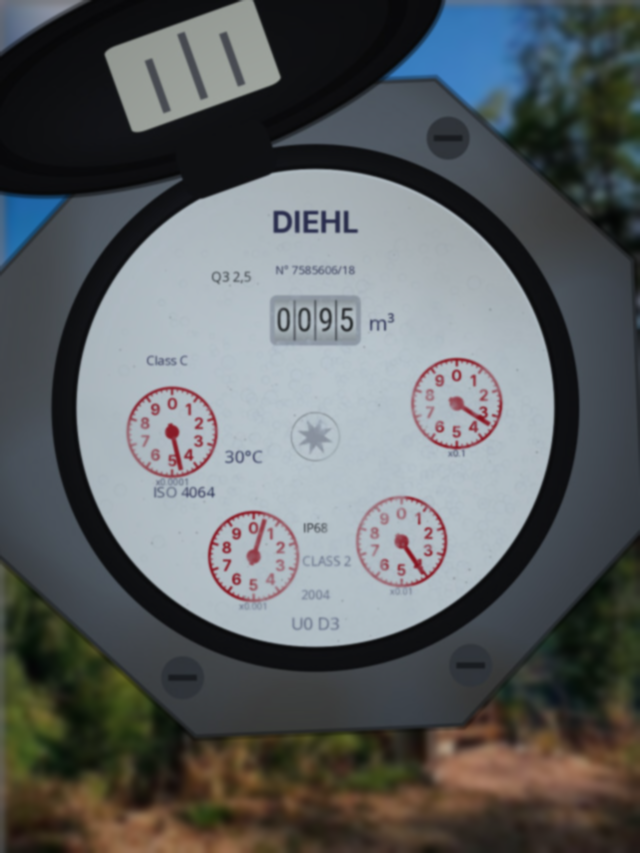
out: 95.3404 m³
